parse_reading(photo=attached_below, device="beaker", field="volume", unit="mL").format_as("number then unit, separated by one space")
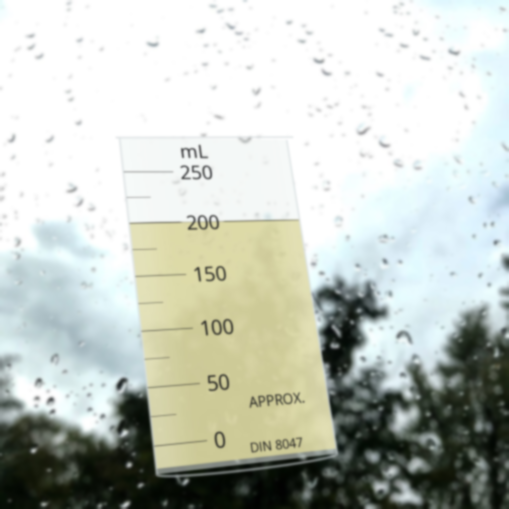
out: 200 mL
